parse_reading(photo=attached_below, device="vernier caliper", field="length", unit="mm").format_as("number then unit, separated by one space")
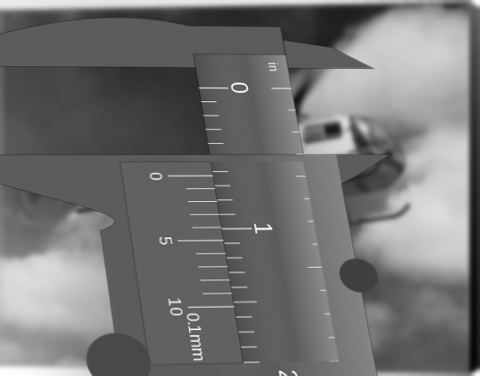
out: 6.3 mm
